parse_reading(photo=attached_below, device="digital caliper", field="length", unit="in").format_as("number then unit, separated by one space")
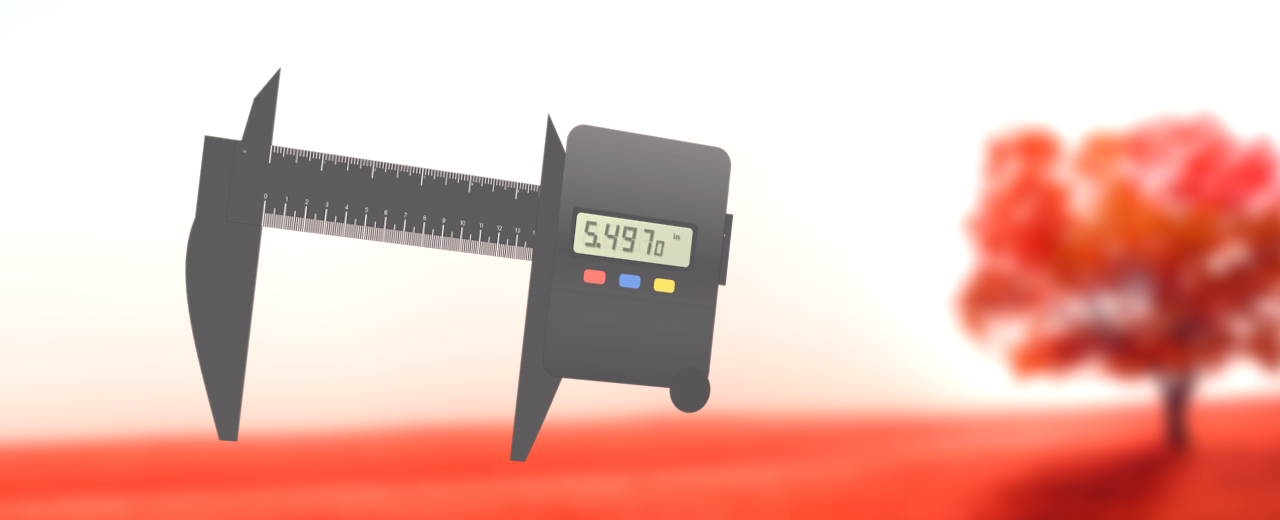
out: 5.4970 in
